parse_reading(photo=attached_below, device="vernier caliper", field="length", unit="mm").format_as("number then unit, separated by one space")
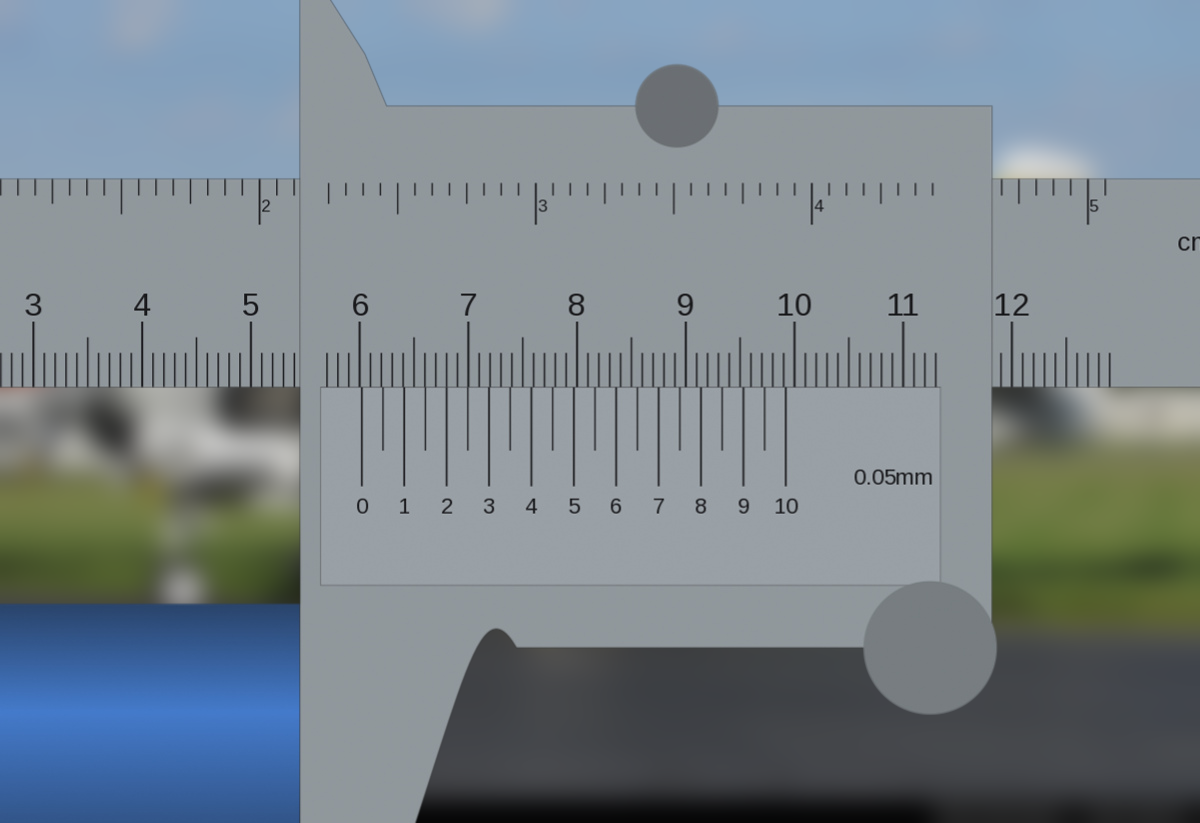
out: 60.2 mm
